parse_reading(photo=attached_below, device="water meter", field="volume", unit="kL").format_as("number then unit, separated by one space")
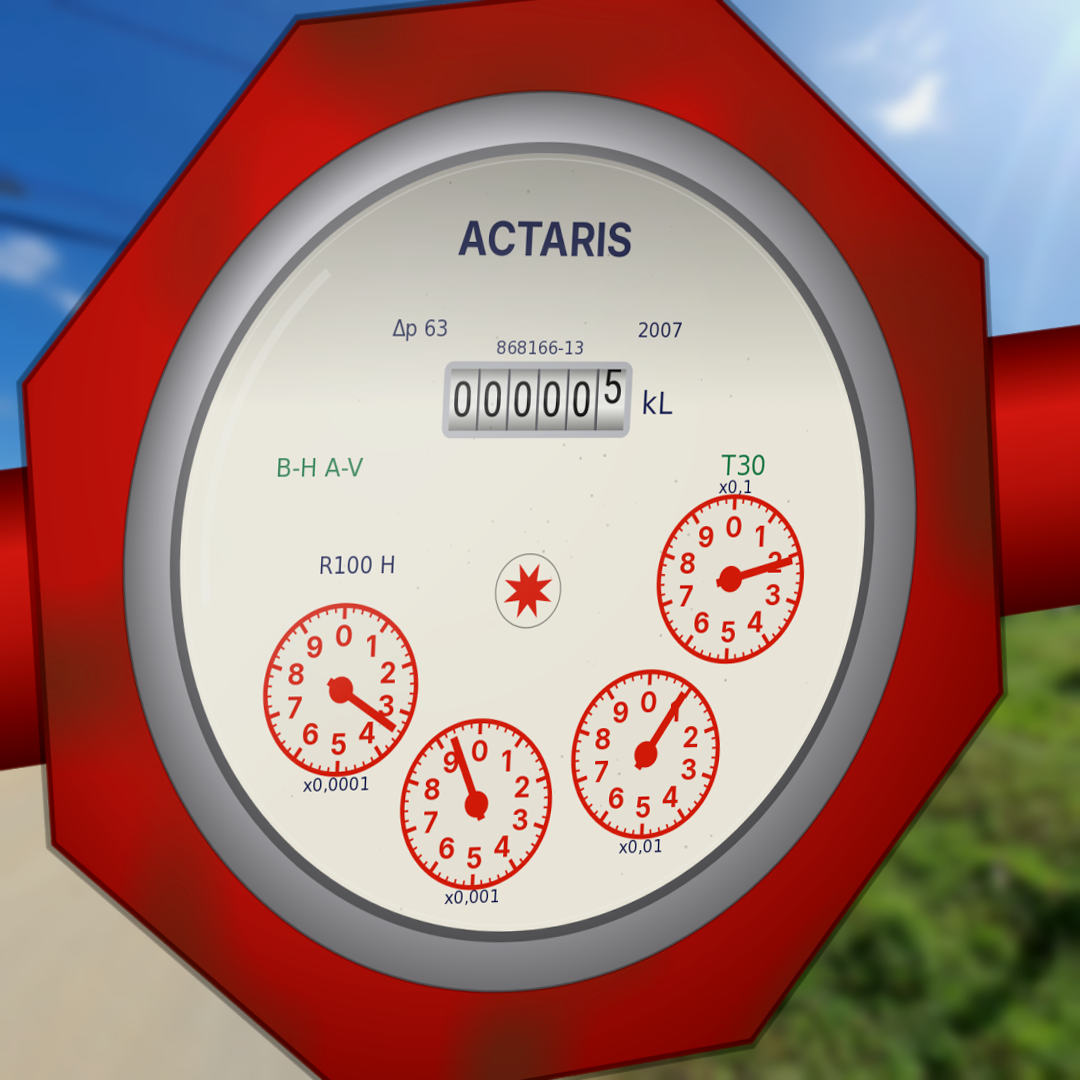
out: 5.2093 kL
